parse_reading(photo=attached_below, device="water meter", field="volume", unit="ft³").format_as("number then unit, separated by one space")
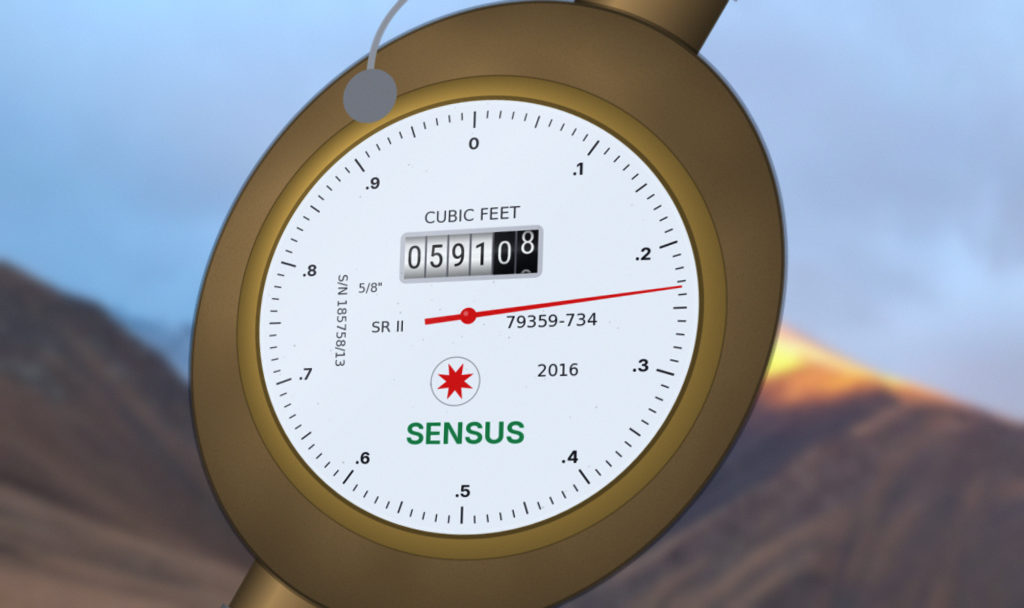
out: 59108.23 ft³
